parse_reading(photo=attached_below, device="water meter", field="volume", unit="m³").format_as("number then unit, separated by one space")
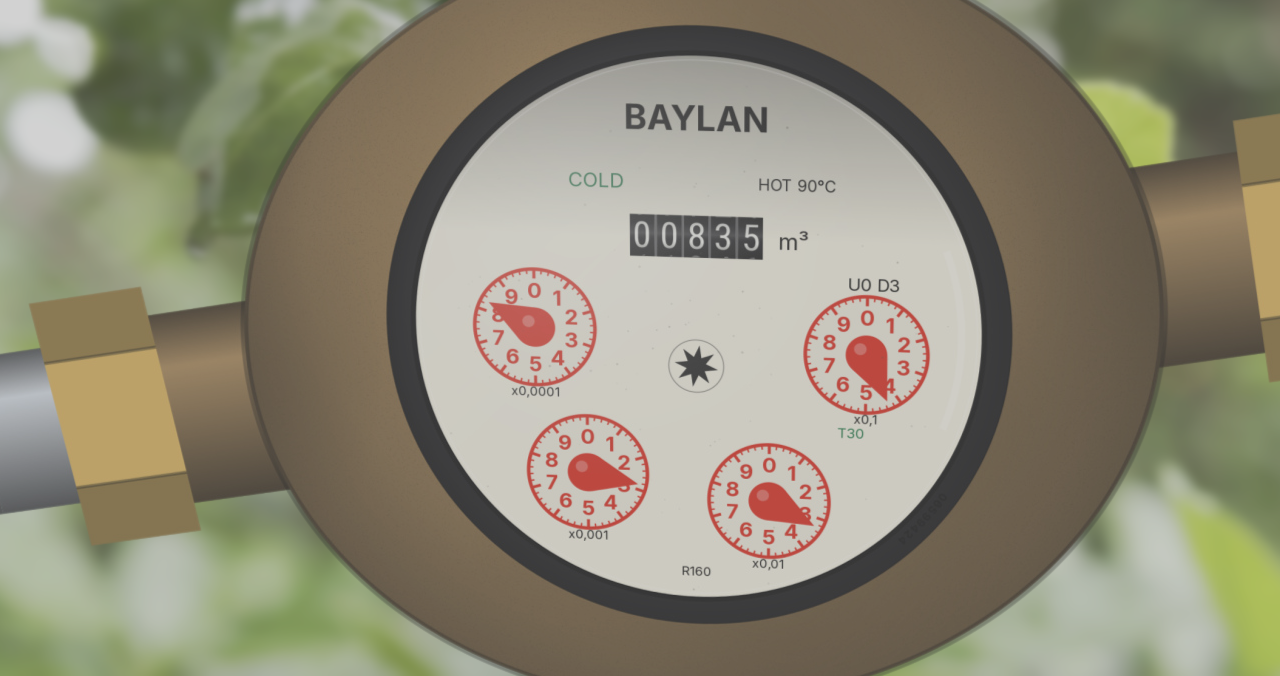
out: 835.4328 m³
